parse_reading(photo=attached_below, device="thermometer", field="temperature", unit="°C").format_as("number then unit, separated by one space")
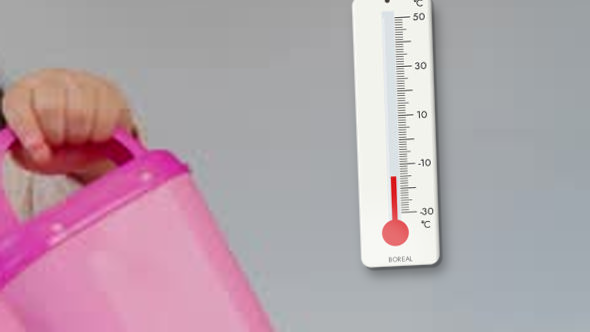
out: -15 °C
